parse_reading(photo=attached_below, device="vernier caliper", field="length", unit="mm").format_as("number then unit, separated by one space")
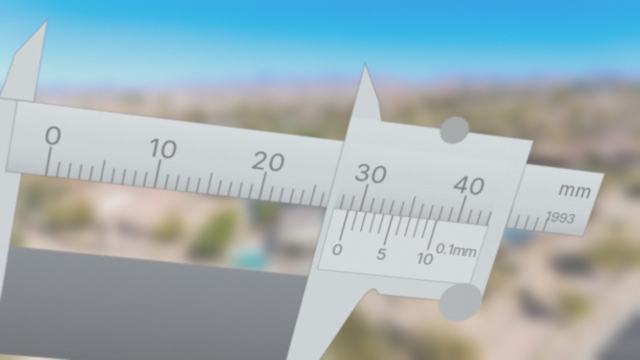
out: 28.8 mm
